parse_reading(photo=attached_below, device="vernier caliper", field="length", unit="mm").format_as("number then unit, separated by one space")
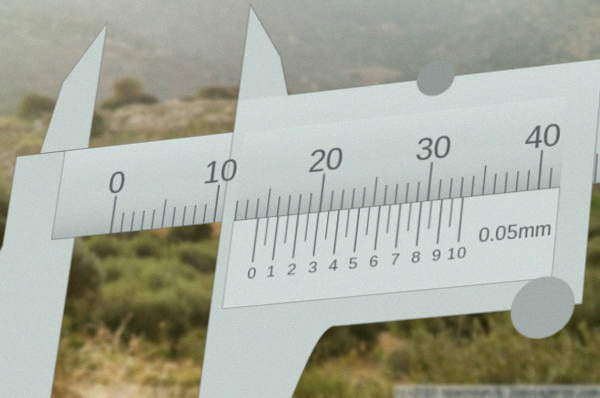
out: 14.2 mm
